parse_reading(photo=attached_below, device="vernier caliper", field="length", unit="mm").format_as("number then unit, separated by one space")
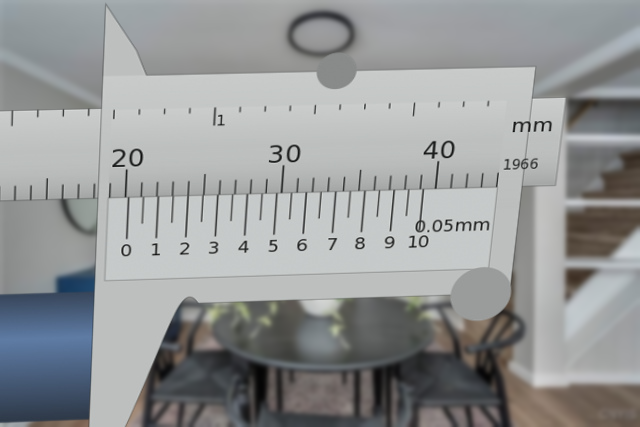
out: 20.2 mm
